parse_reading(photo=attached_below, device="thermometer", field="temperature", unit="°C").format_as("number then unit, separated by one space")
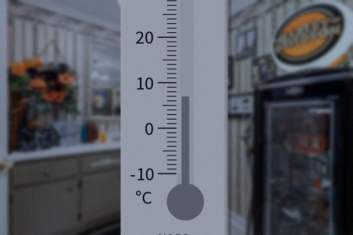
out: 7 °C
